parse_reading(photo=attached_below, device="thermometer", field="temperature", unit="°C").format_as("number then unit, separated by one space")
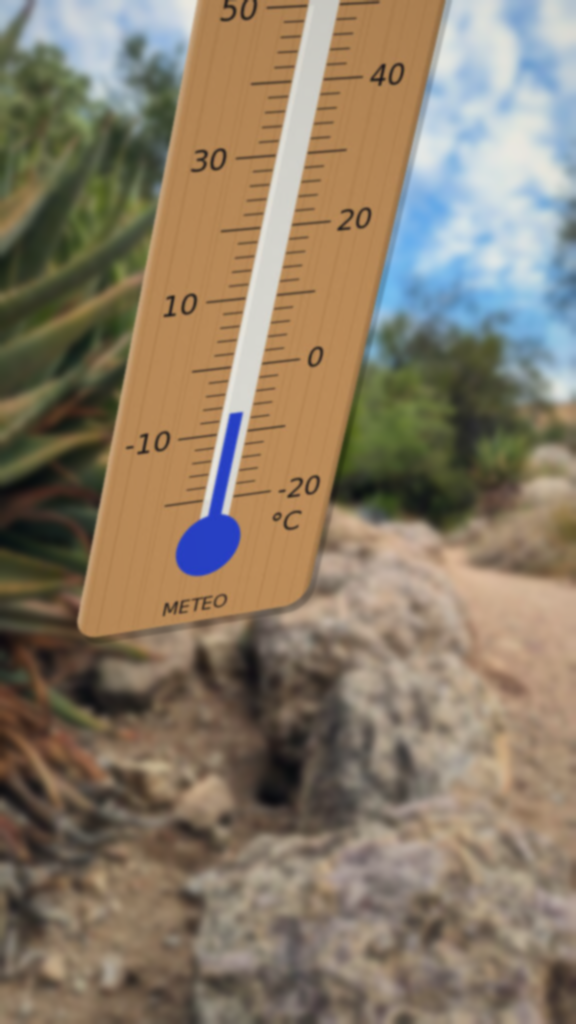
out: -7 °C
